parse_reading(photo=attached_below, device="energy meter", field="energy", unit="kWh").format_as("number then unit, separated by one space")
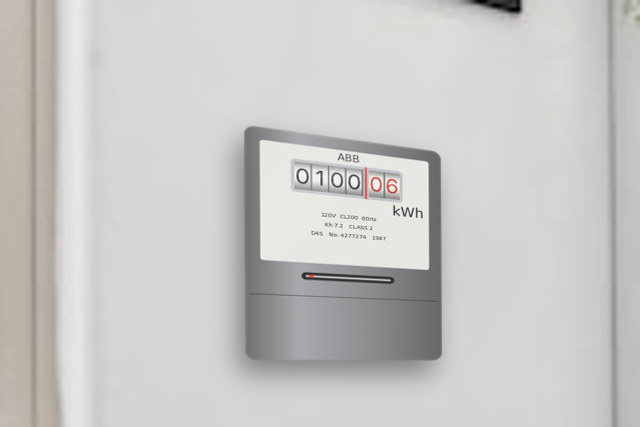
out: 100.06 kWh
